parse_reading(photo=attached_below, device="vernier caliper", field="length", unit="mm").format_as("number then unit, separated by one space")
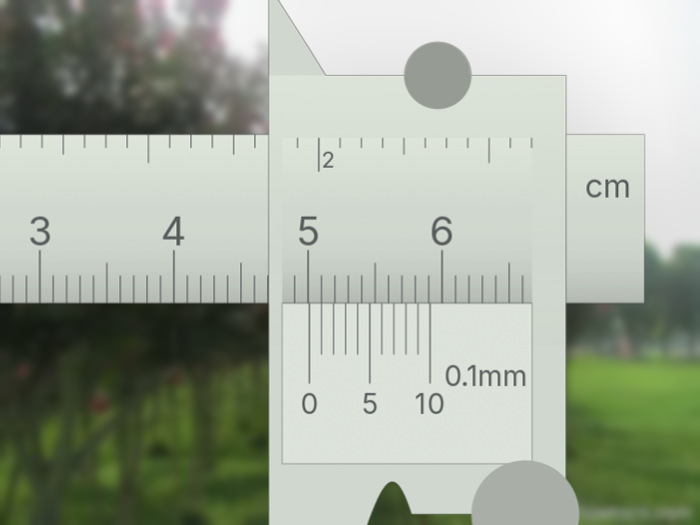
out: 50.1 mm
